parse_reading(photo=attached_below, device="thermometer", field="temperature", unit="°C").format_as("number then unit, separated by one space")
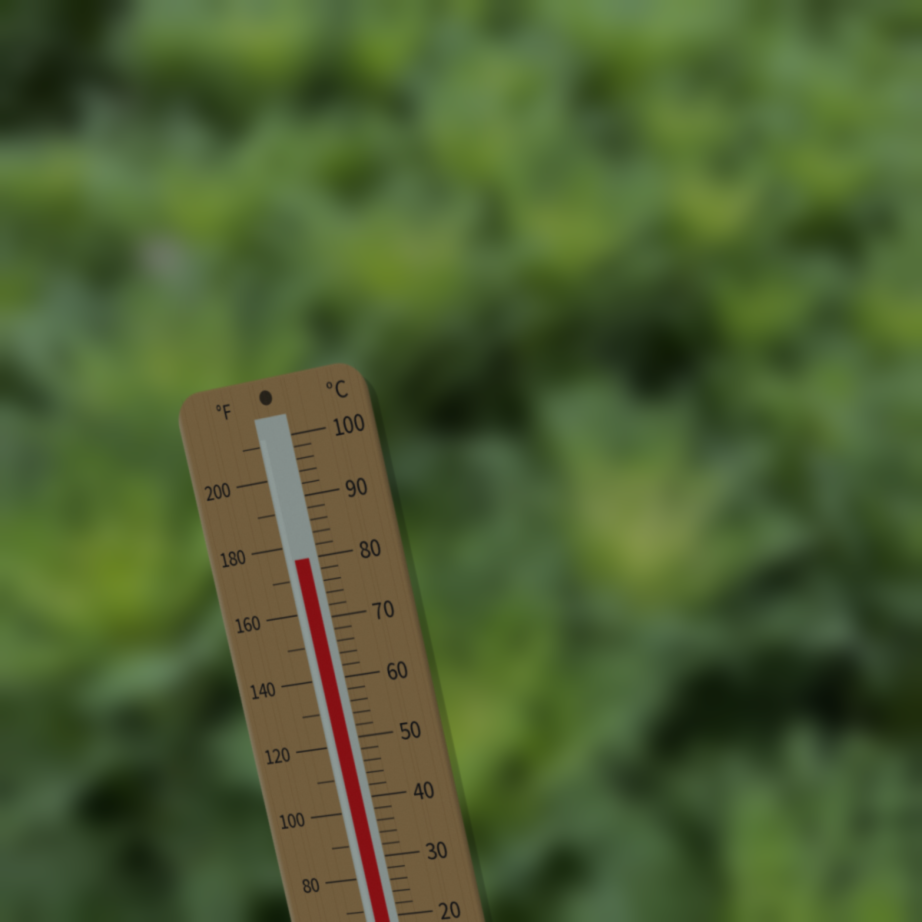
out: 80 °C
